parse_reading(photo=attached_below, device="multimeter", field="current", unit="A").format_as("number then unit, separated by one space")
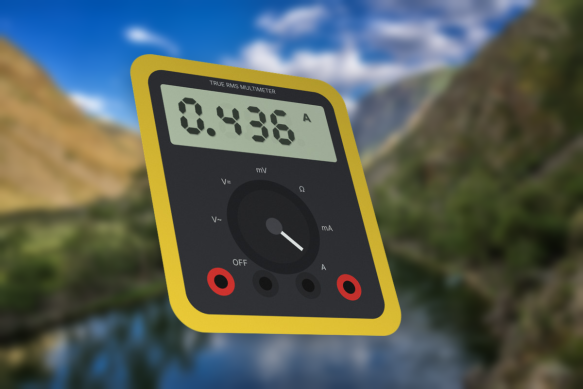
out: 0.436 A
